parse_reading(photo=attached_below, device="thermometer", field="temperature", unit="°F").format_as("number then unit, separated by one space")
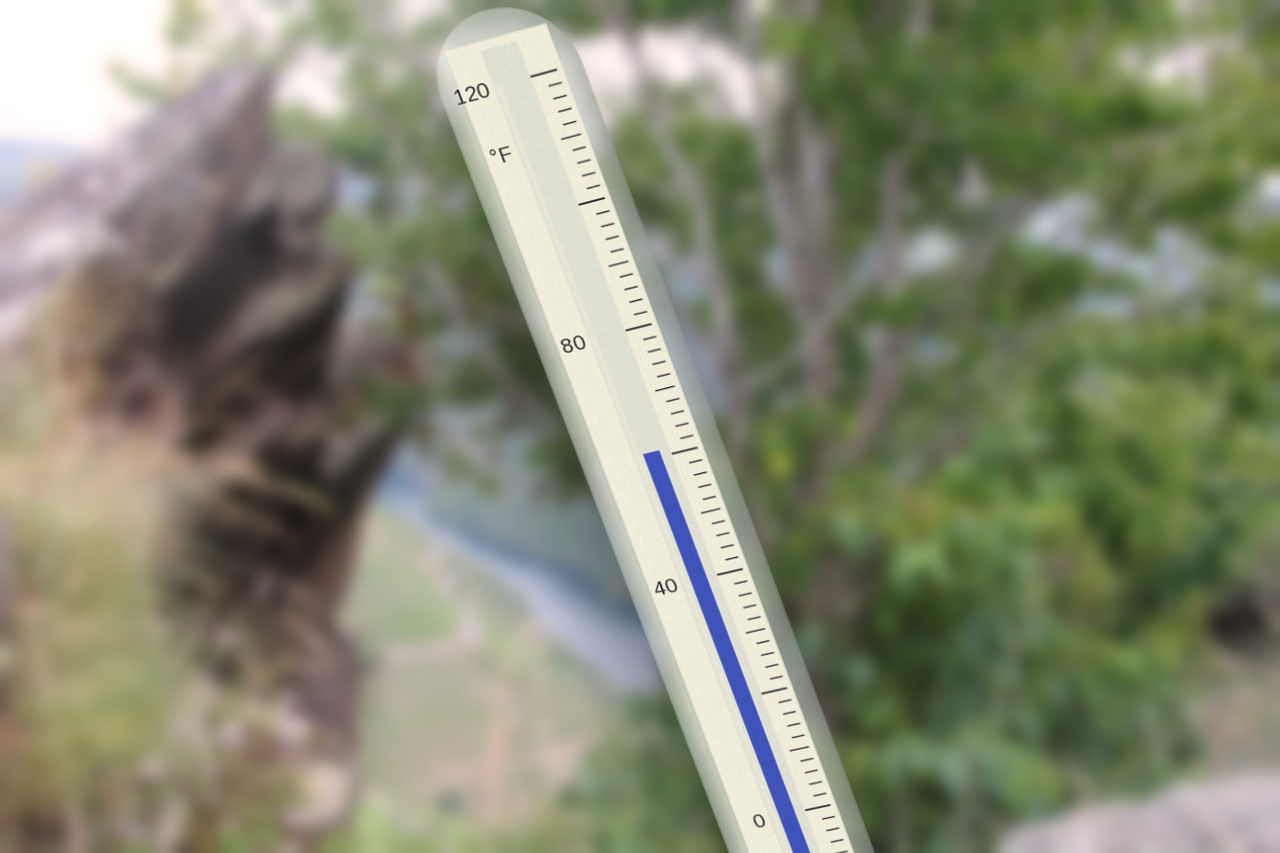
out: 61 °F
